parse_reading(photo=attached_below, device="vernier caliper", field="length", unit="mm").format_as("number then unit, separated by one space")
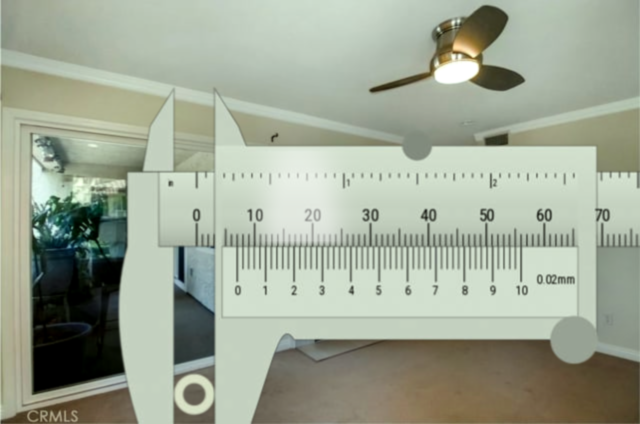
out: 7.0 mm
